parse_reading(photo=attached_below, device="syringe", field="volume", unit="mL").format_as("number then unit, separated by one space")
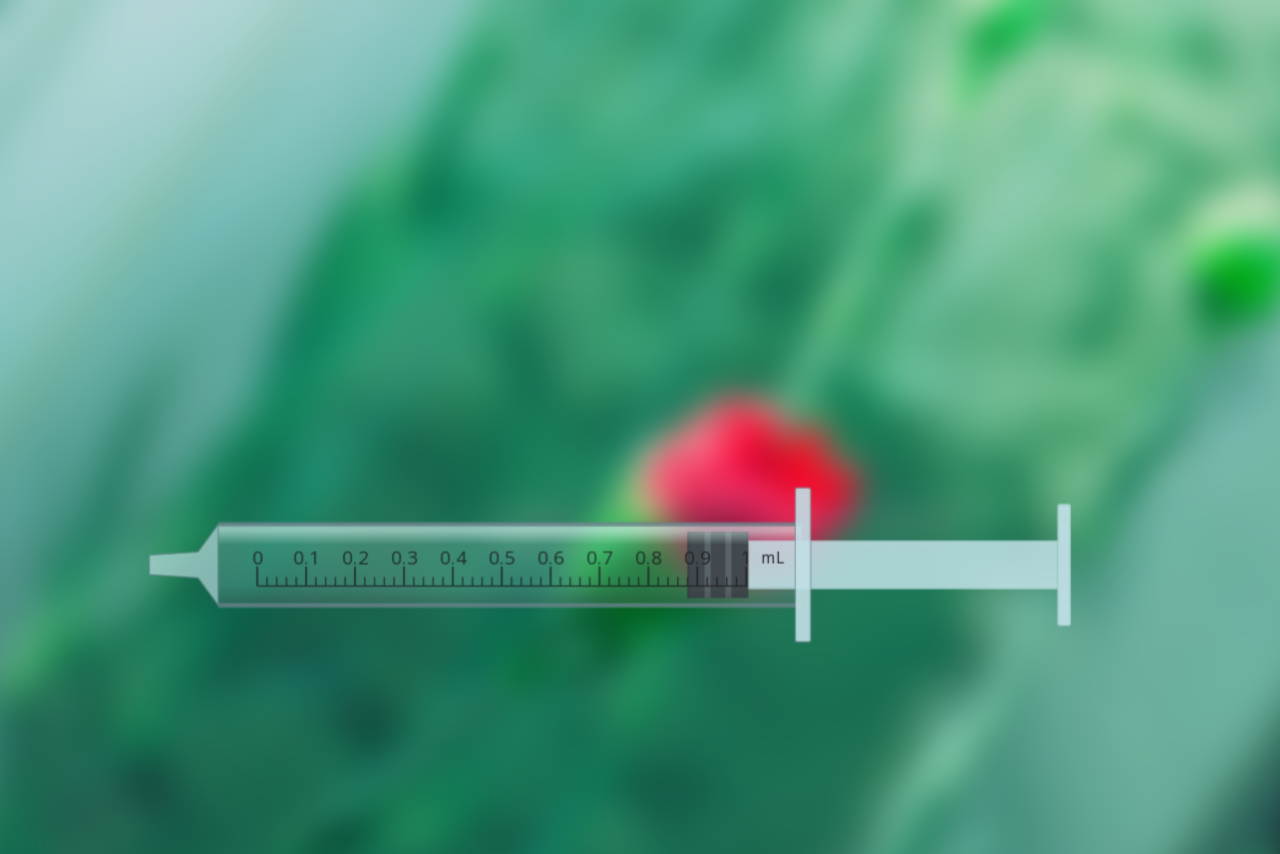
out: 0.88 mL
